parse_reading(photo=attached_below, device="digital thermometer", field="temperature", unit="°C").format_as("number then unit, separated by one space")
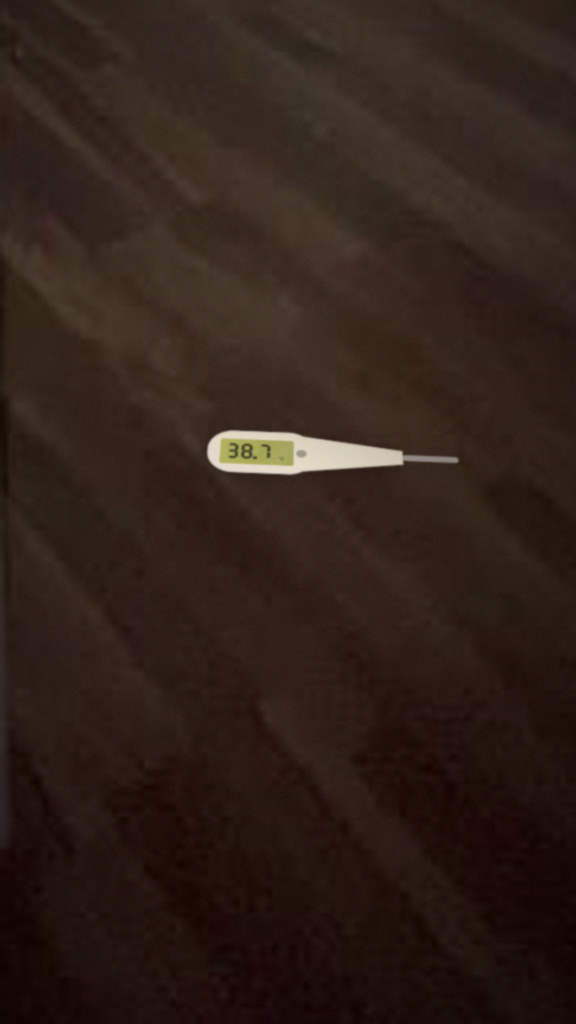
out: 38.7 °C
